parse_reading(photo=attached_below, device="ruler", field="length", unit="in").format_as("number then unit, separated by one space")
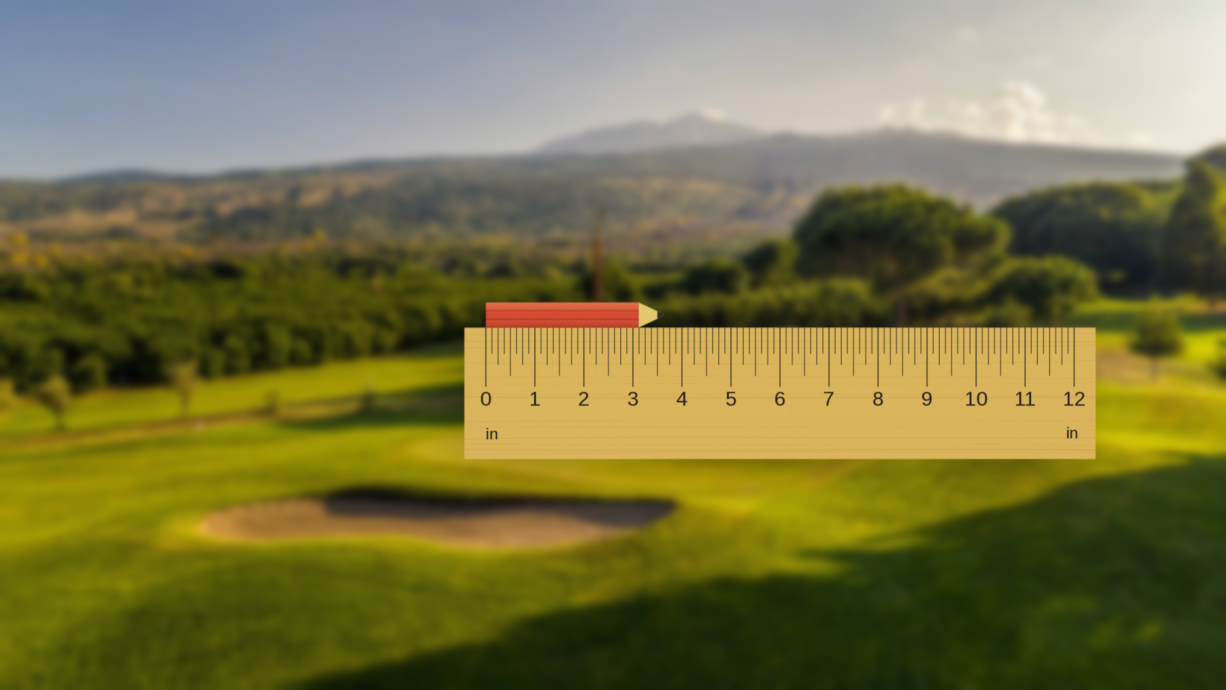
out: 3.625 in
